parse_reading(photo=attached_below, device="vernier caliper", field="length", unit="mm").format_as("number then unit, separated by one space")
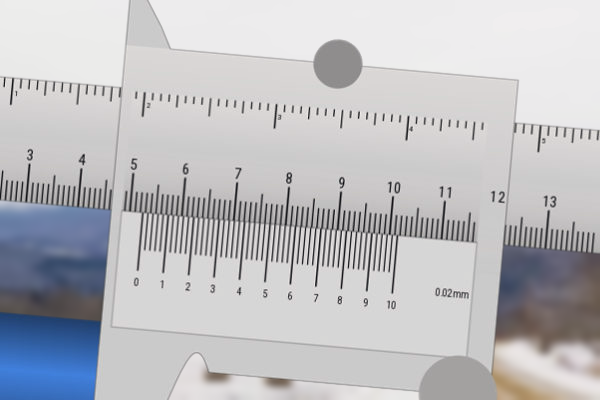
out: 52.5 mm
